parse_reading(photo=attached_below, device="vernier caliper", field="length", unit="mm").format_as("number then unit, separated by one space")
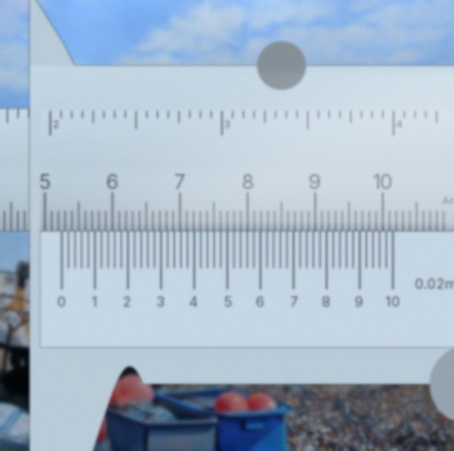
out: 52.5 mm
